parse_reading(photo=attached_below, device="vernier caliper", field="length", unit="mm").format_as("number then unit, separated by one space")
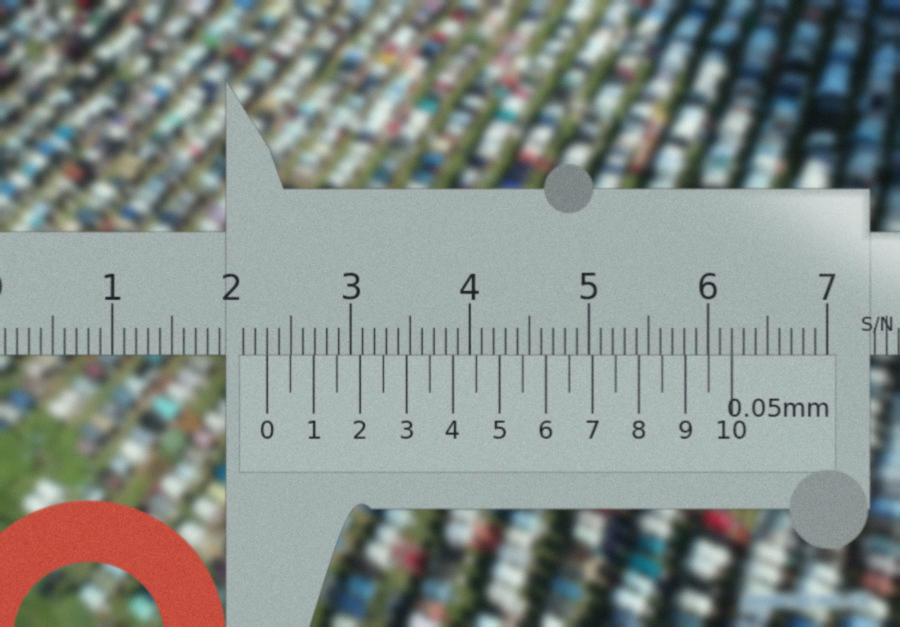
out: 23.0 mm
